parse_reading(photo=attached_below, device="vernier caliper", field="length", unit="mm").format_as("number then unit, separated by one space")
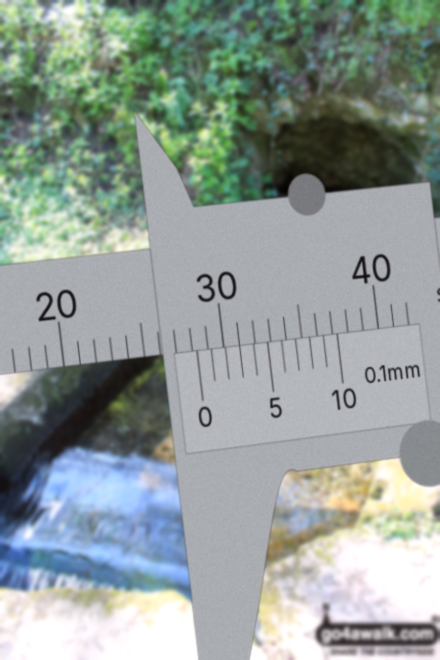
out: 28.3 mm
